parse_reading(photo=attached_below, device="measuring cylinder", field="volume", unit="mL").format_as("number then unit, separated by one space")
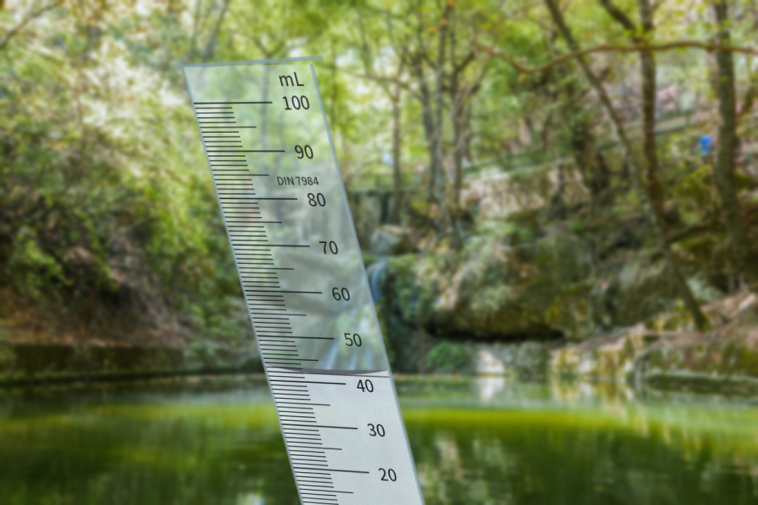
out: 42 mL
